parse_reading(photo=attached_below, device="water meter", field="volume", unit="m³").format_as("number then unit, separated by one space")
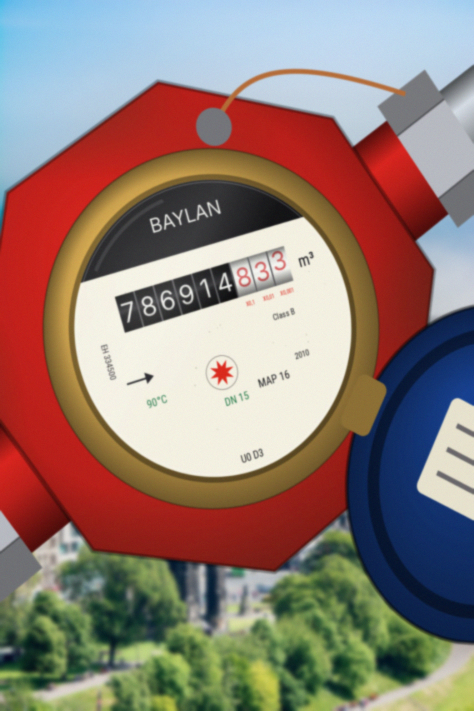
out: 786914.833 m³
